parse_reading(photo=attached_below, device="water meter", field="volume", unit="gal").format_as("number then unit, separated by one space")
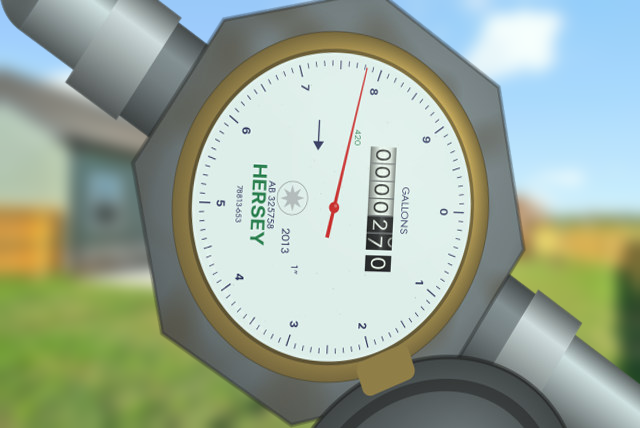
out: 267.8 gal
